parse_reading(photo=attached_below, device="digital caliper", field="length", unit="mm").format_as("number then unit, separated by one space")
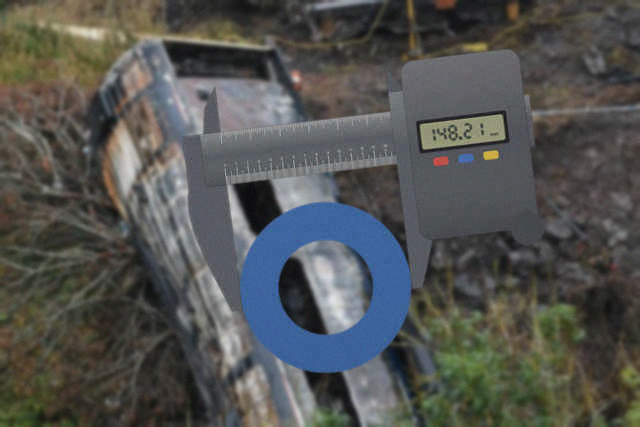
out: 148.21 mm
